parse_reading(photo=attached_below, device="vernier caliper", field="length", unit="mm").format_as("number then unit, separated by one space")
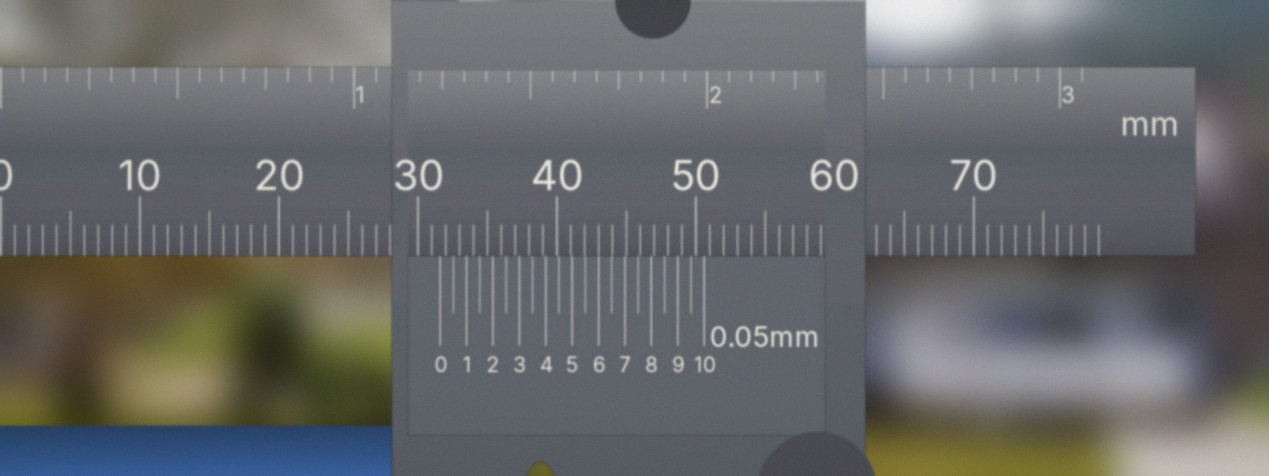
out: 31.6 mm
